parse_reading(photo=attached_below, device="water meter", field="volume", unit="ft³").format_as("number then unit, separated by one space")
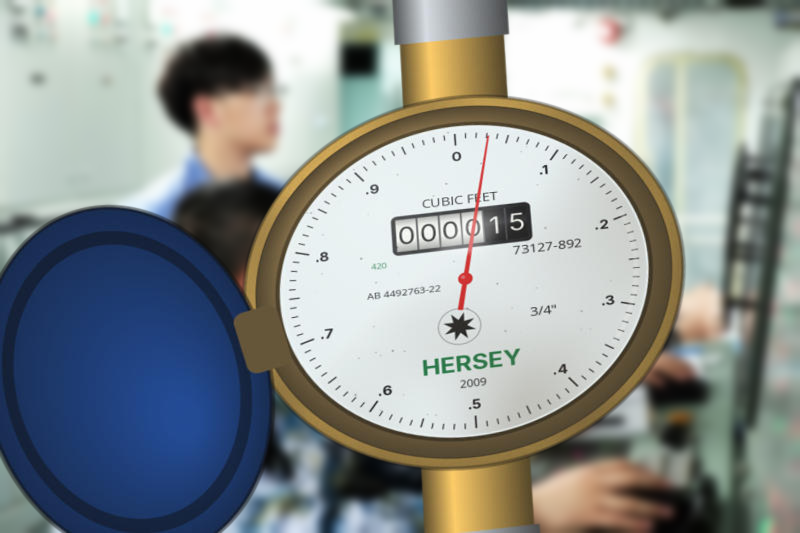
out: 15.03 ft³
